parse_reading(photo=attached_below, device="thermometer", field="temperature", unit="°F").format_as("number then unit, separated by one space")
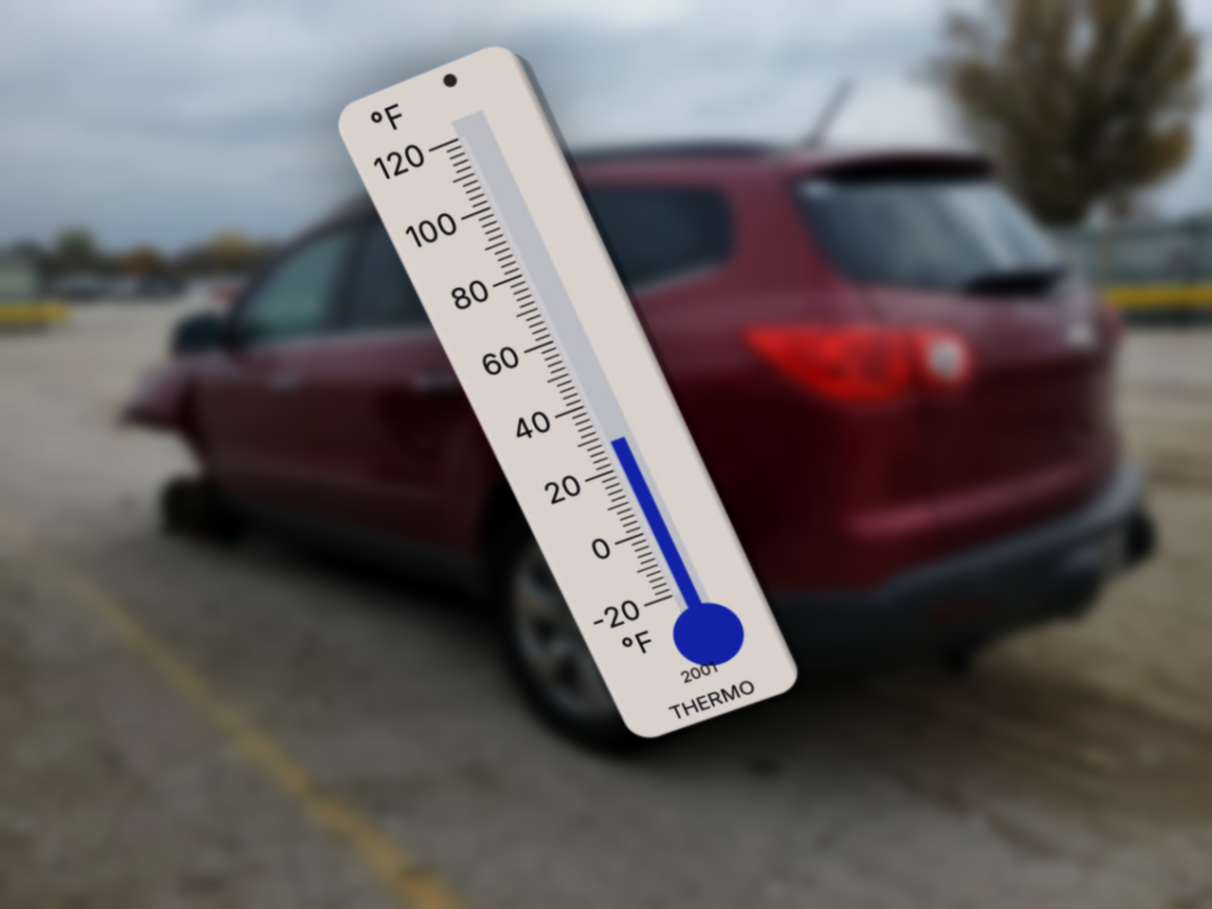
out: 28 °F
